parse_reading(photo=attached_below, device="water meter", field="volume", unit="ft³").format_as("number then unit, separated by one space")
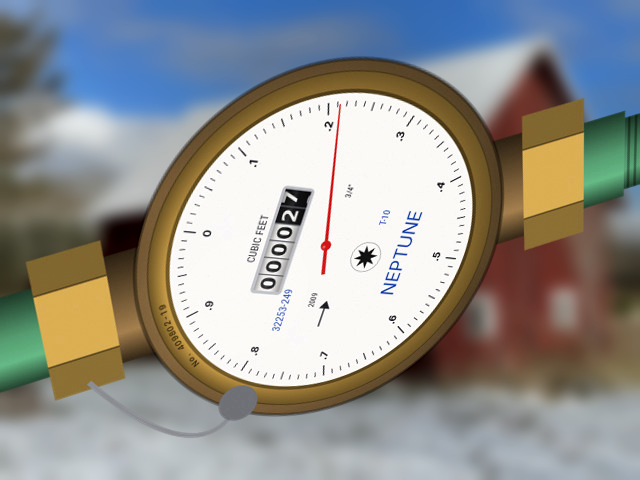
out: 27.21 ft³
